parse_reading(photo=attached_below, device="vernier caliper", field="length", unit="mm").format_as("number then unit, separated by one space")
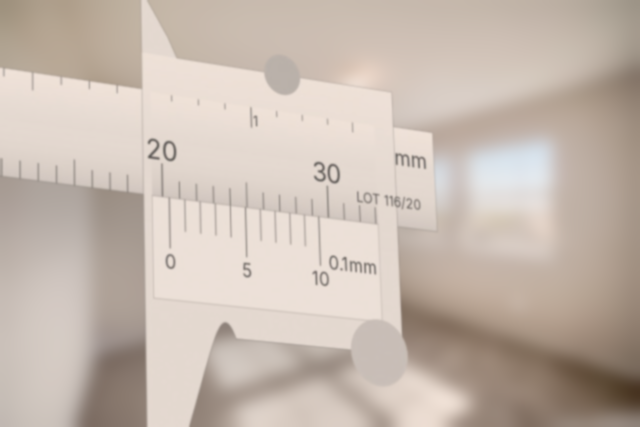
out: 20.4 mm
